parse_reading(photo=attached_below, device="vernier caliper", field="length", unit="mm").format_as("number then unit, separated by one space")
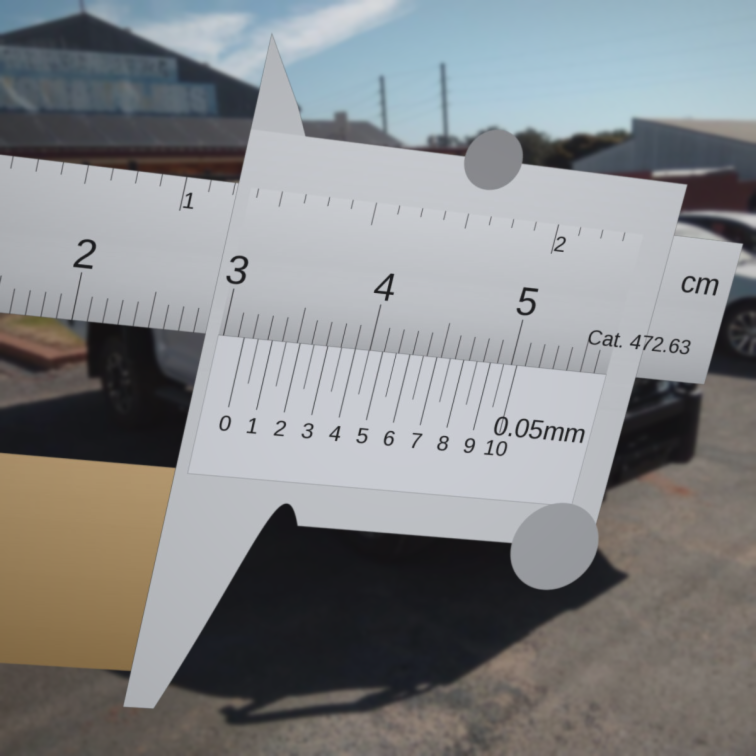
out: 31.4 mm
